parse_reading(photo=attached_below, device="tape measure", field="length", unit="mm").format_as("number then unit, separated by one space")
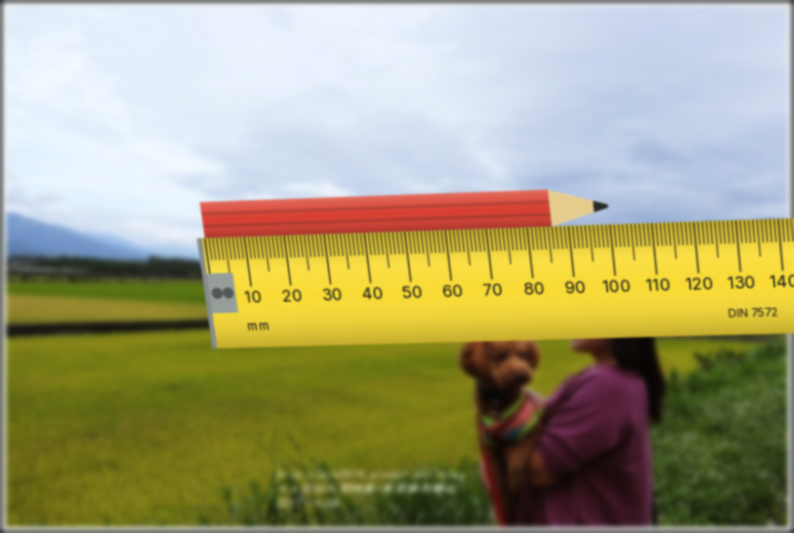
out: 100 mm
